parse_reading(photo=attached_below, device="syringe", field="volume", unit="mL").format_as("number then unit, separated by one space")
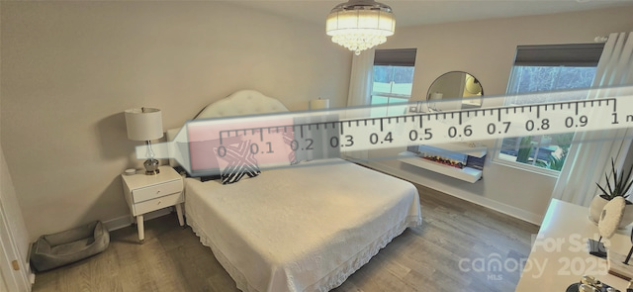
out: 0.18 mL
